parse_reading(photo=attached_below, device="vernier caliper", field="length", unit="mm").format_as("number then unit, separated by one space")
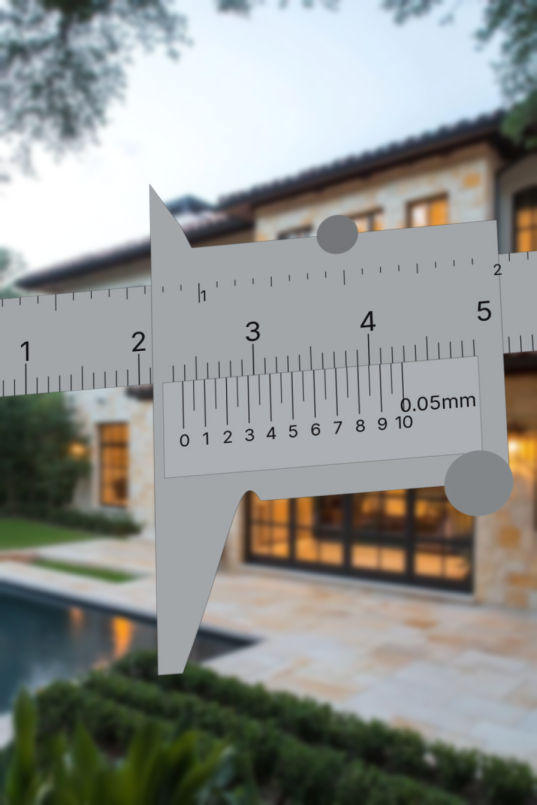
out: 23.8 mm
